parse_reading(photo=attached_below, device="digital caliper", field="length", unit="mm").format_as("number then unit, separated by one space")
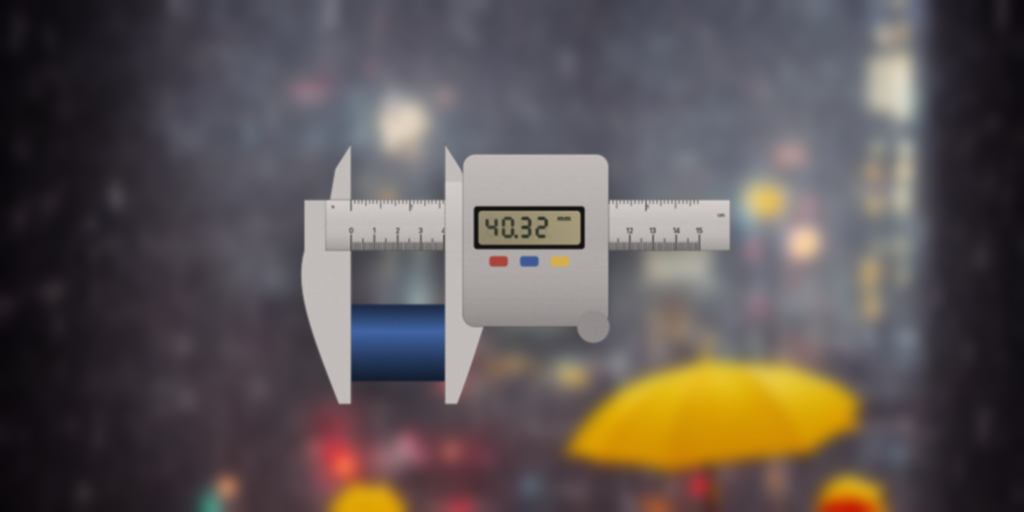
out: 40.32 mm
